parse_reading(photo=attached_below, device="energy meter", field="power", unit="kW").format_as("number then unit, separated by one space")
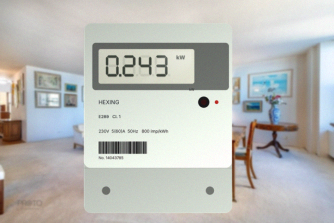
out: 0.243 kW
